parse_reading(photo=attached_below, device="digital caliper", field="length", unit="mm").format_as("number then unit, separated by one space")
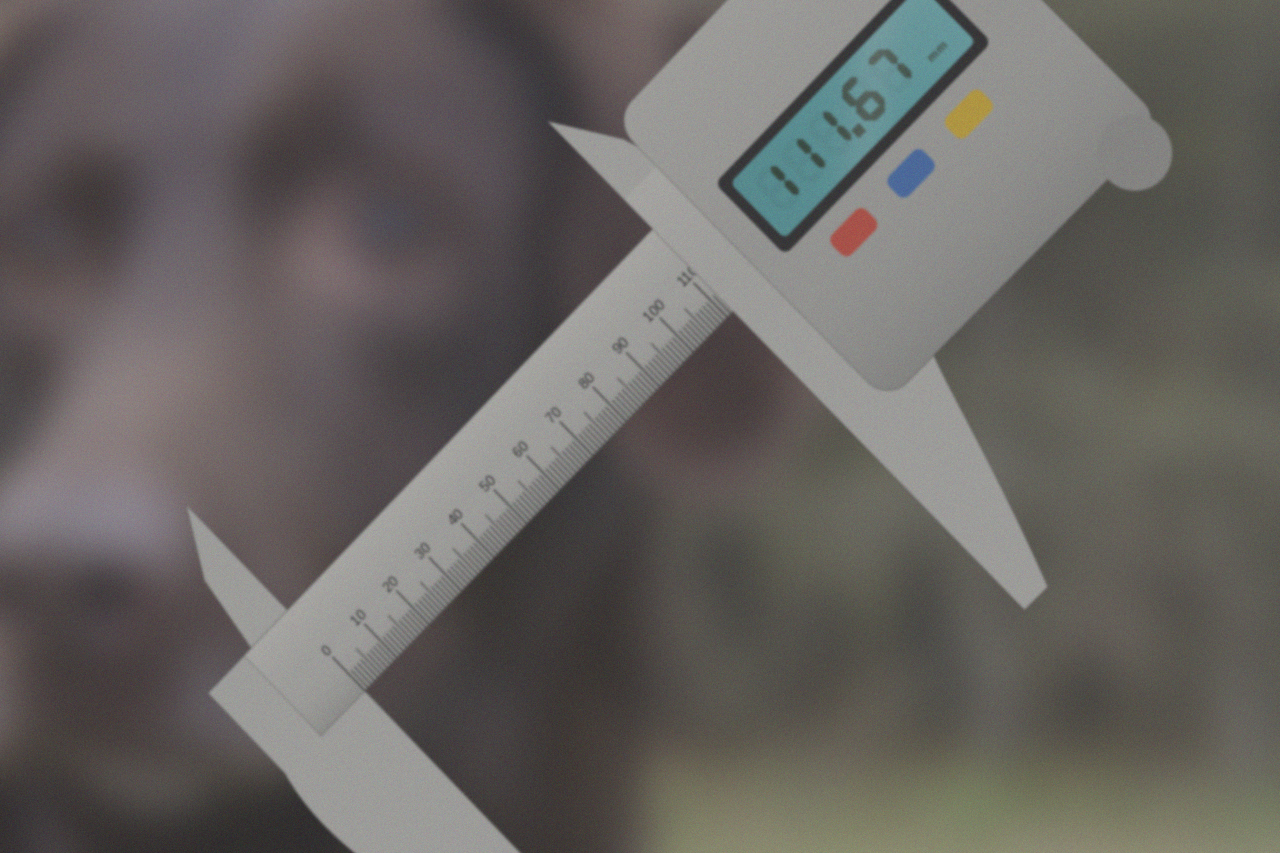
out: 111.67 mm
